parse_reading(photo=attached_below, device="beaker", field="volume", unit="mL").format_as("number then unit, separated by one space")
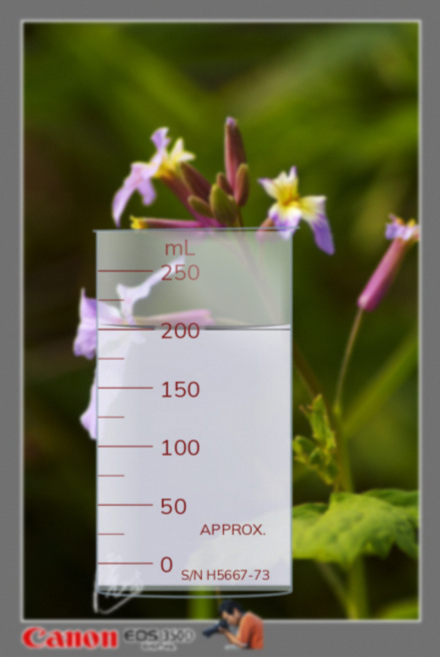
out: 200 mL
